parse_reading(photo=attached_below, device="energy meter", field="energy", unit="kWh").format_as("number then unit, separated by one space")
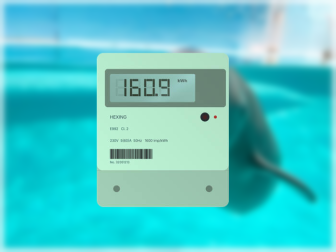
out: 160.9 kWh
